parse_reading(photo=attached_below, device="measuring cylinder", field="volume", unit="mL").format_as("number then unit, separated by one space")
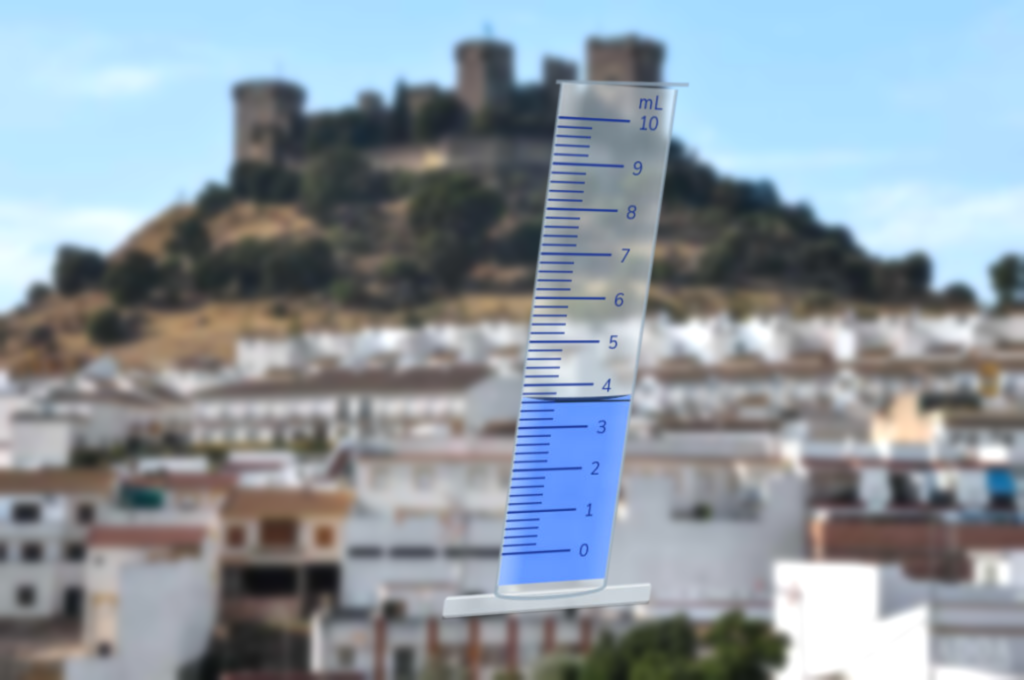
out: 3.6 mL
